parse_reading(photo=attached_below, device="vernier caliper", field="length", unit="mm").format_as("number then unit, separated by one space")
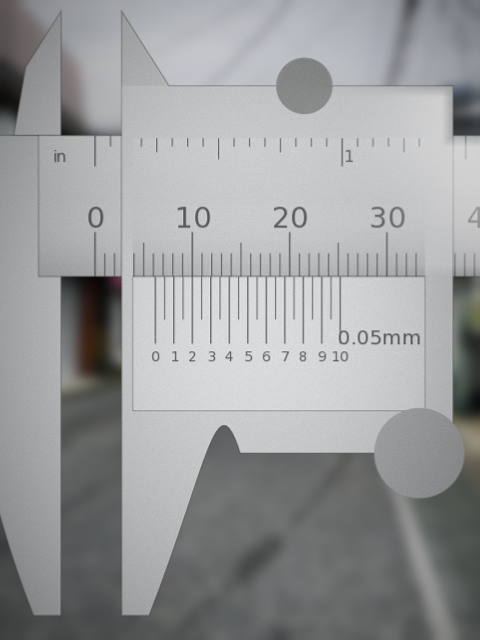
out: 6.2 mm
